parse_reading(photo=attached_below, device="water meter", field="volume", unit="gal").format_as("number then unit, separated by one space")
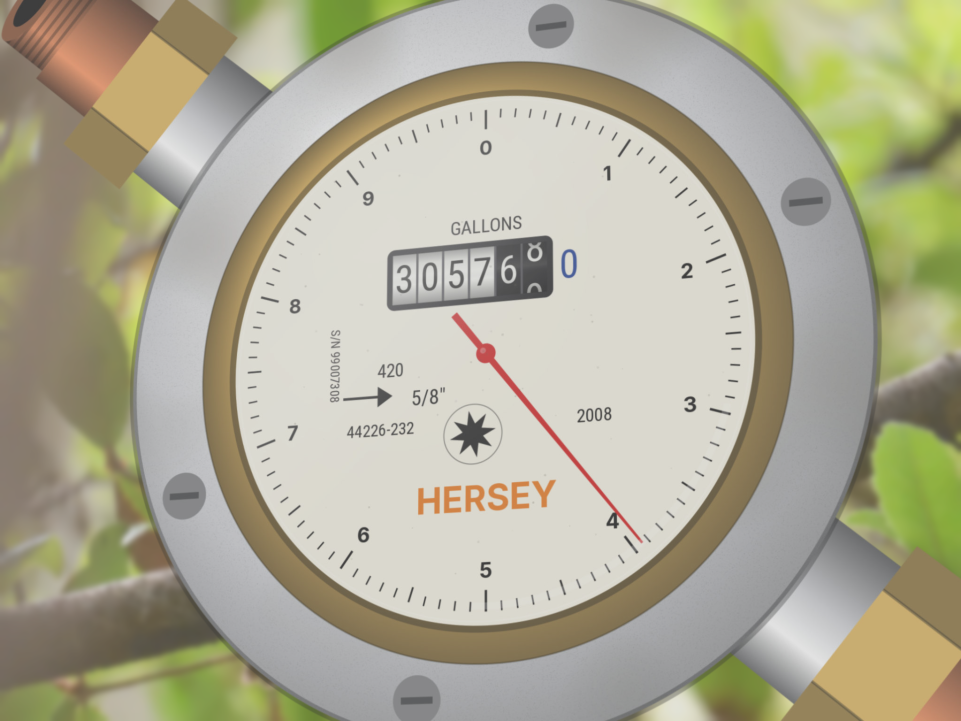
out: 3057683.9 gal
